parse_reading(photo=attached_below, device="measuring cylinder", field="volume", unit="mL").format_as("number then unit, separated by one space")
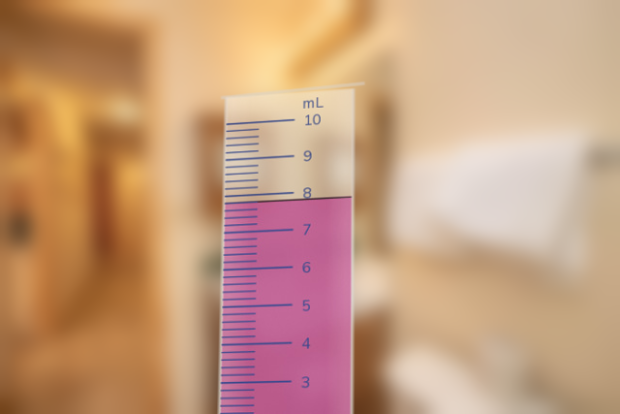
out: 7.8 mL
